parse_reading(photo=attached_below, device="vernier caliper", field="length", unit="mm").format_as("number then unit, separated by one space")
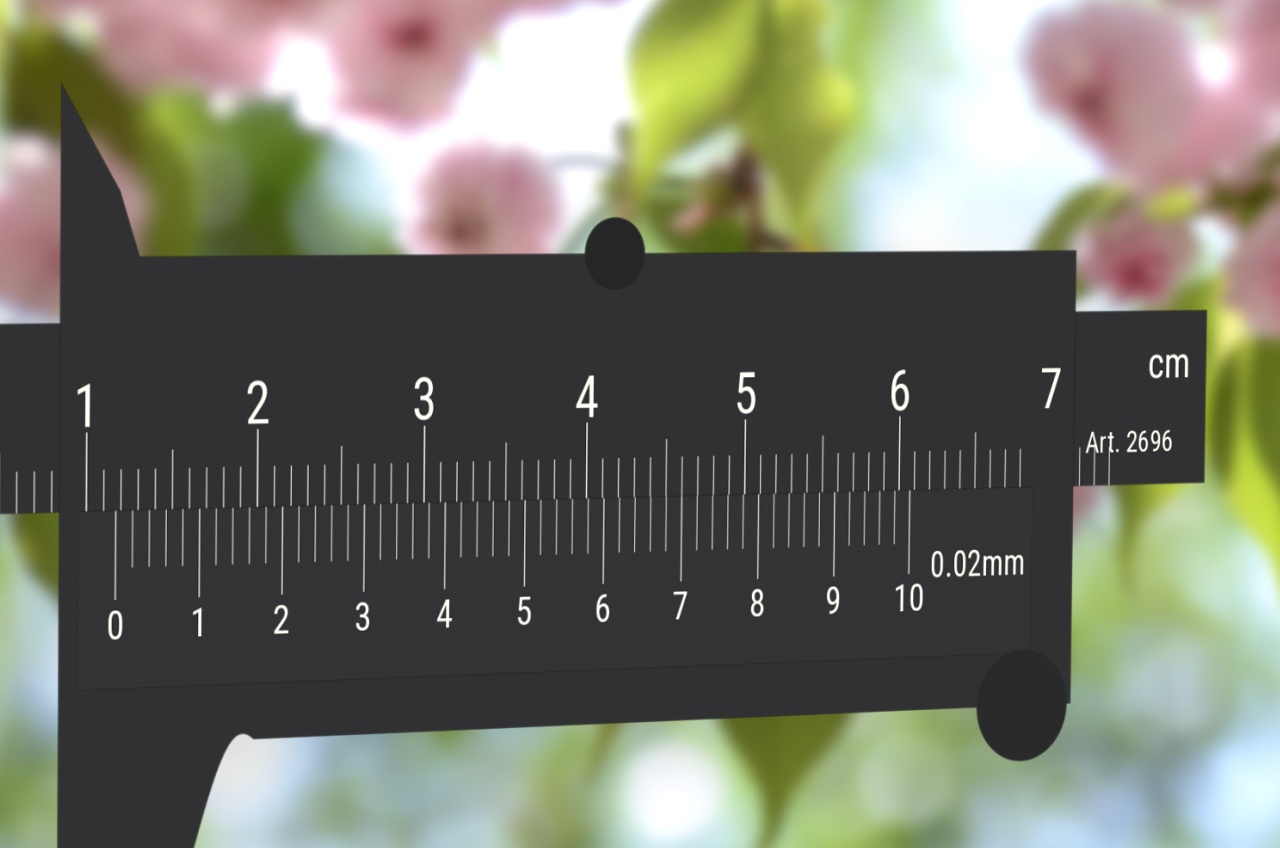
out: 11.7 mm
